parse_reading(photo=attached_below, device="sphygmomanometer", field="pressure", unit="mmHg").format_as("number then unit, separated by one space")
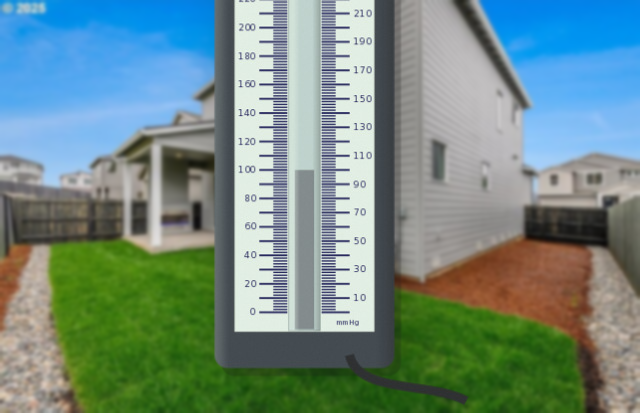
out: 100 mmHg
